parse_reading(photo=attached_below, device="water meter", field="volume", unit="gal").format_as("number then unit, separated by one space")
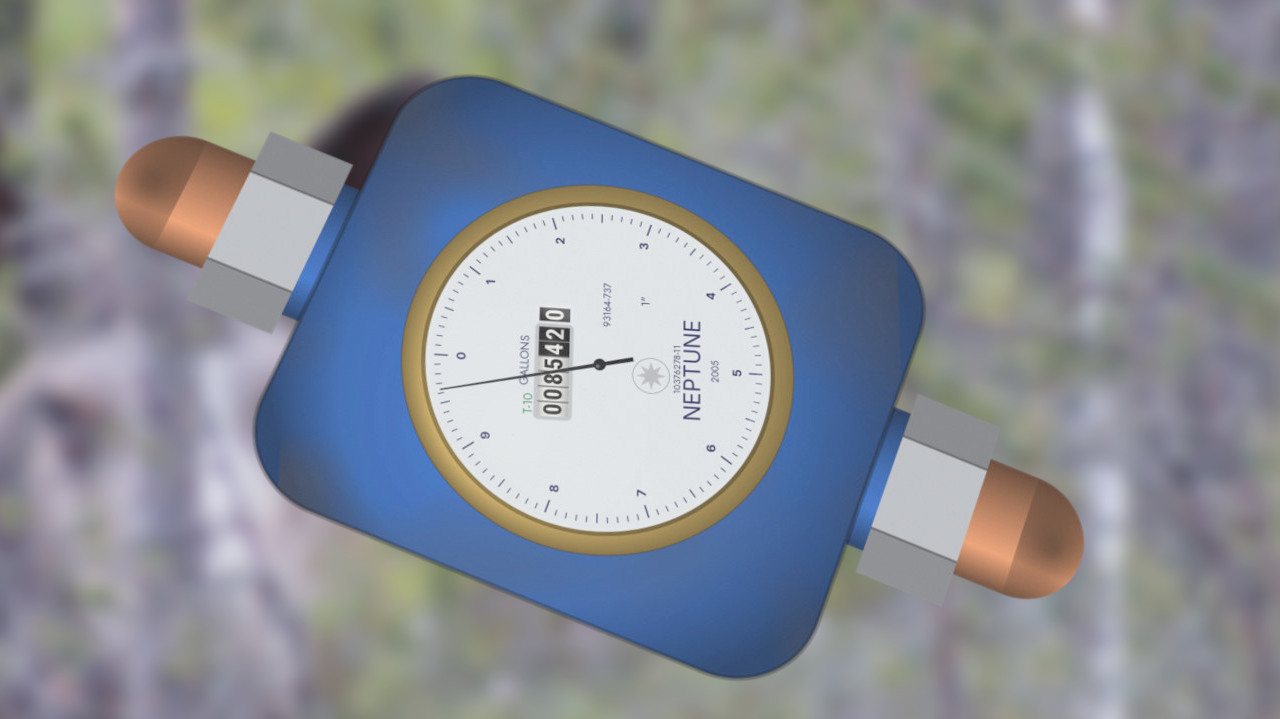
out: 85419.6 gal
